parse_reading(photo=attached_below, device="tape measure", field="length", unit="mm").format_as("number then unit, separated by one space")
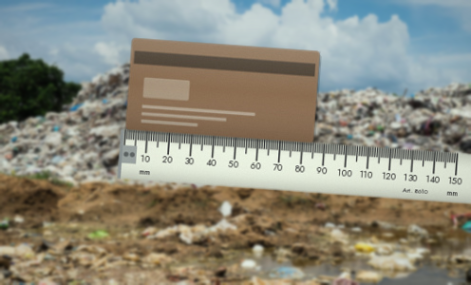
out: 85 mm
